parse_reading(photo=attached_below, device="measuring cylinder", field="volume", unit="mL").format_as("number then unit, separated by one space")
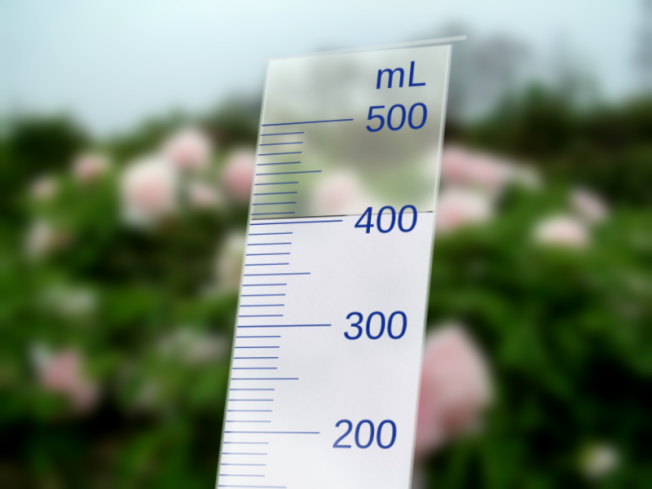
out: 405 mL
